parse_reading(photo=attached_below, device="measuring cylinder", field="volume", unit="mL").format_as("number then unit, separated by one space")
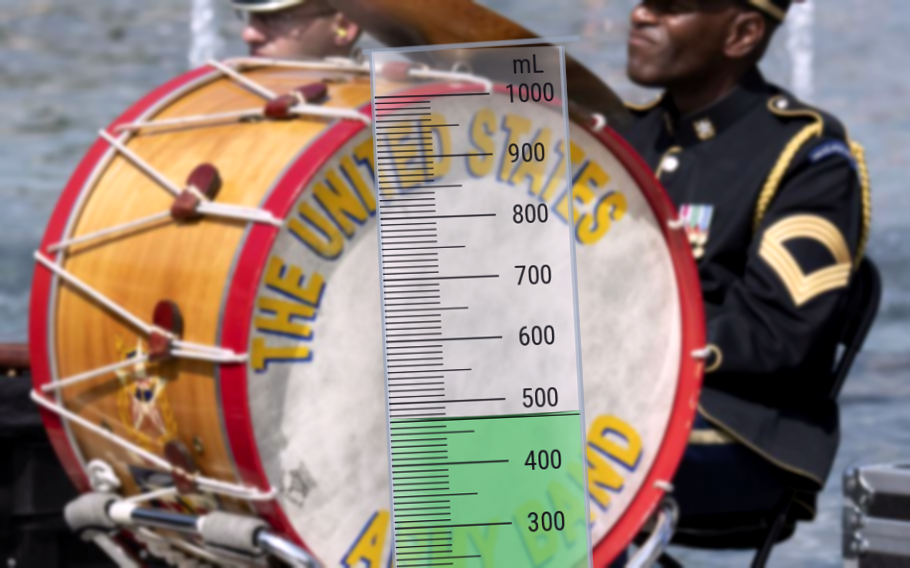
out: 470 mL
